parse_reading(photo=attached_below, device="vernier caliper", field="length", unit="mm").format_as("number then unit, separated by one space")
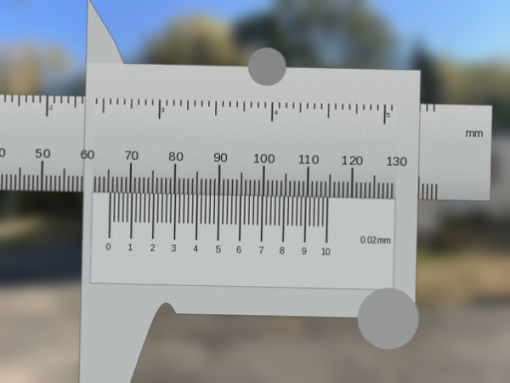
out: 65.5 mm
